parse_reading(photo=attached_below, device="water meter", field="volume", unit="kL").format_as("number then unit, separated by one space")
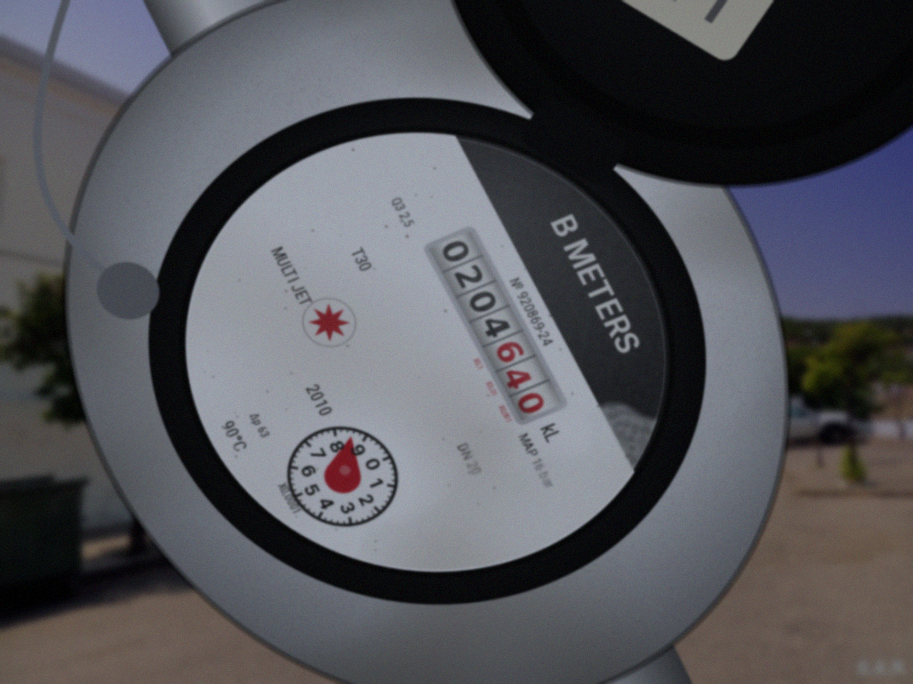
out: 204.6398 kL
